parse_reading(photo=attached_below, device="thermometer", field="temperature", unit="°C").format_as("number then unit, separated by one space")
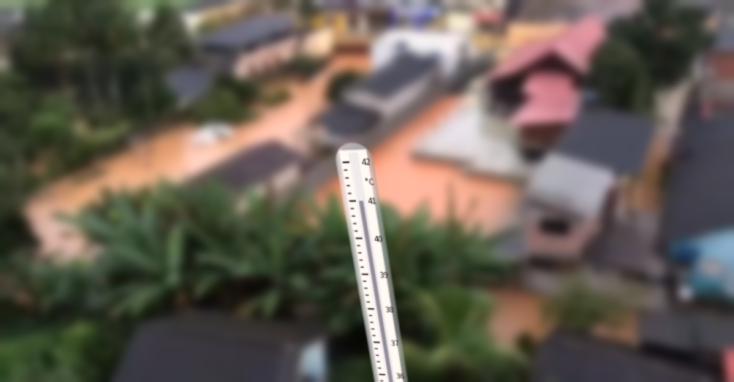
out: 41 °C
